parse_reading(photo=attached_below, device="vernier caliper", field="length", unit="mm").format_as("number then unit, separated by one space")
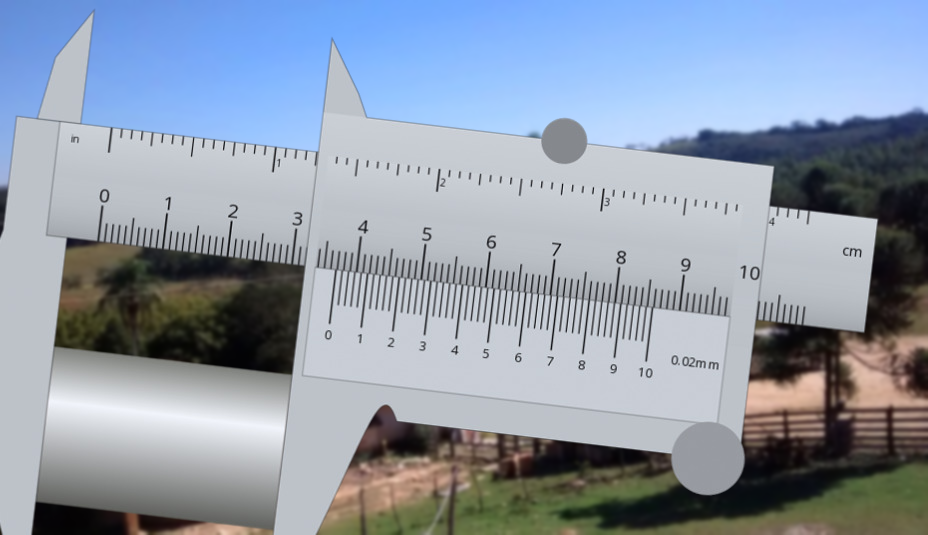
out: 36.8 mm
